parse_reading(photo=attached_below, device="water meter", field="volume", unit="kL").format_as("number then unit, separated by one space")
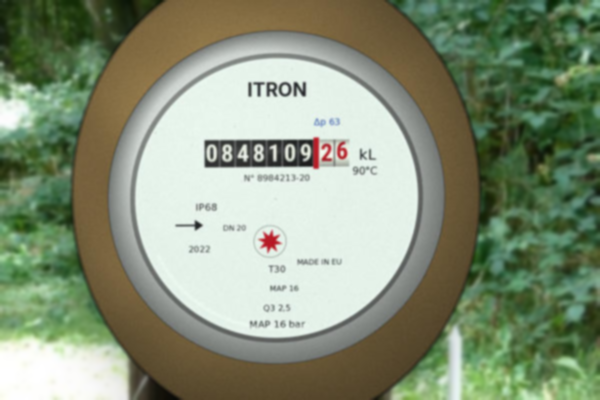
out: 848109.26 kL
